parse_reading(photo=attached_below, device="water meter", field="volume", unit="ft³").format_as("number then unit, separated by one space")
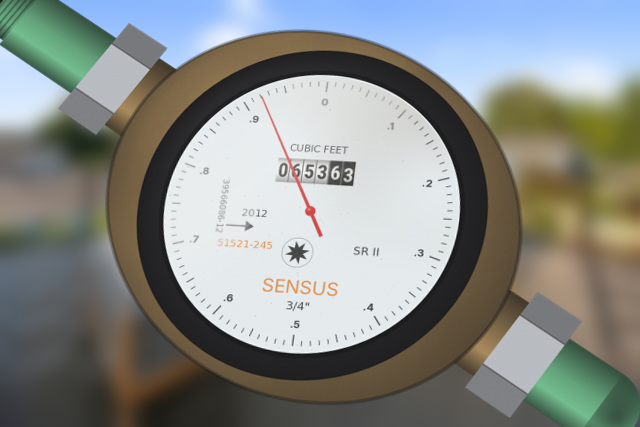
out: 65362.92 ft³
